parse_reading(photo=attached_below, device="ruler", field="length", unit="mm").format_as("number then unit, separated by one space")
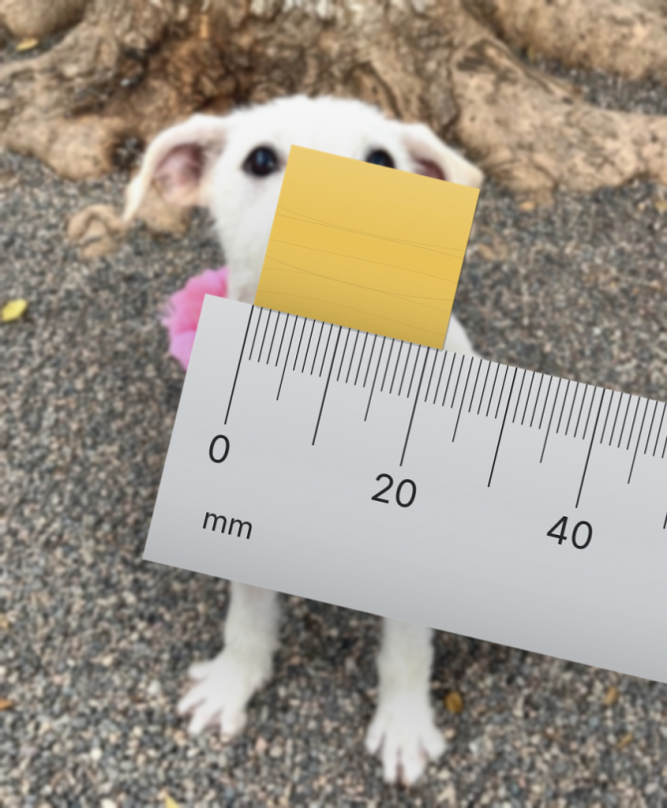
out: 21.5 mm
